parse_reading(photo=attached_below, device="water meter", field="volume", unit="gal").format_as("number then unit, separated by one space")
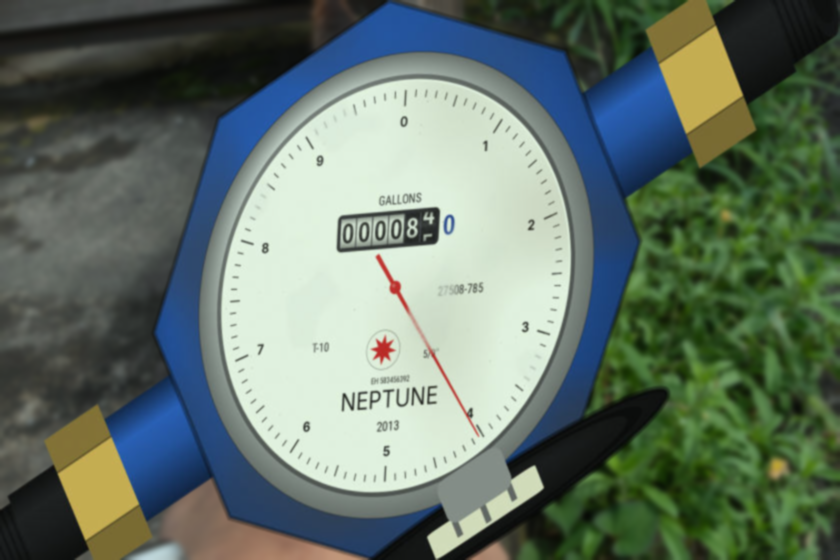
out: 844.0 gal
